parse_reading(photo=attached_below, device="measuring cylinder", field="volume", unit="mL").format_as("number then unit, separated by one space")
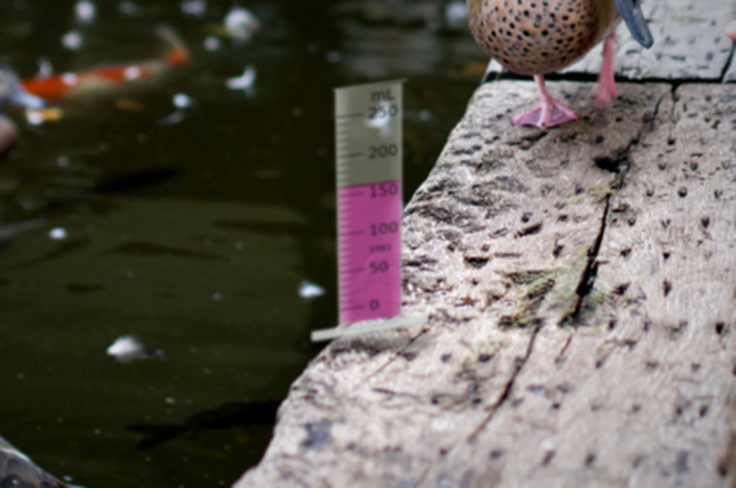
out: 160 mL
